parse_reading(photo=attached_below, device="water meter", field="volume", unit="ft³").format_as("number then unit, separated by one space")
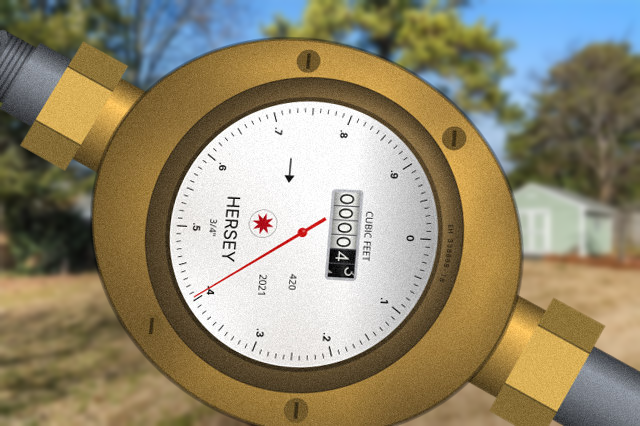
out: 43.40 ft³
